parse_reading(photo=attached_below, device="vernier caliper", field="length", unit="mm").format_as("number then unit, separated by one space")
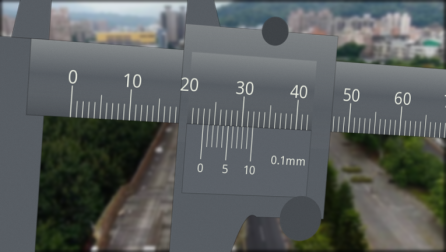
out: 23.0 mm
